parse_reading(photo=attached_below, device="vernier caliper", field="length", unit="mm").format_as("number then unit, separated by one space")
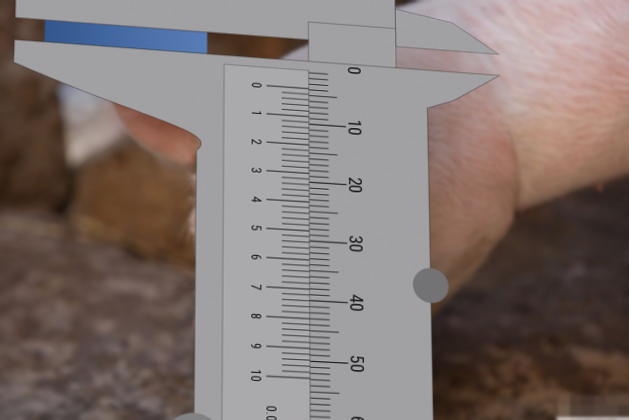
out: 3.8 mm
